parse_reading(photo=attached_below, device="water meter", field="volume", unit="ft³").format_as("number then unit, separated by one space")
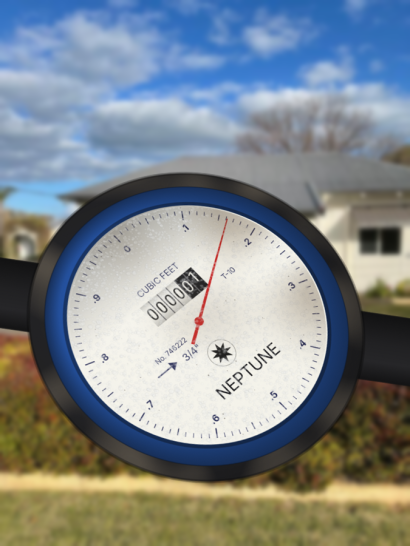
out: 1.16 ft³
